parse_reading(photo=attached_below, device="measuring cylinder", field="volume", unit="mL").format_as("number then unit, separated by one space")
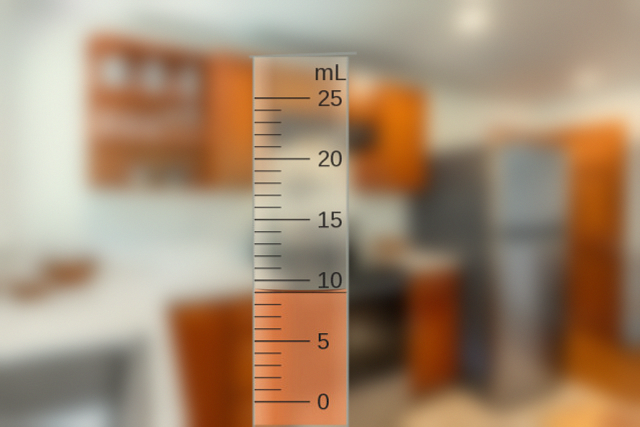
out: 9 mL
